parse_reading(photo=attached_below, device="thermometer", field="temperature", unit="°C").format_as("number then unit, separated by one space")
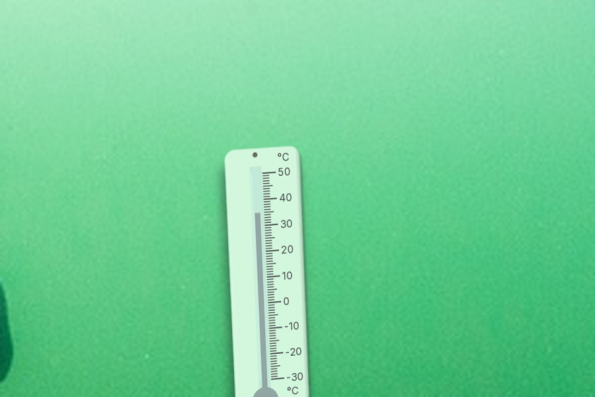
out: 35 °C
